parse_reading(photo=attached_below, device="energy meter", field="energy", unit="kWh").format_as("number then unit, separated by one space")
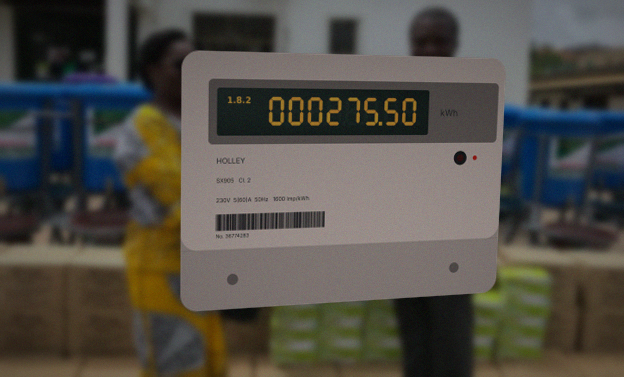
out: 275.50 kWh
